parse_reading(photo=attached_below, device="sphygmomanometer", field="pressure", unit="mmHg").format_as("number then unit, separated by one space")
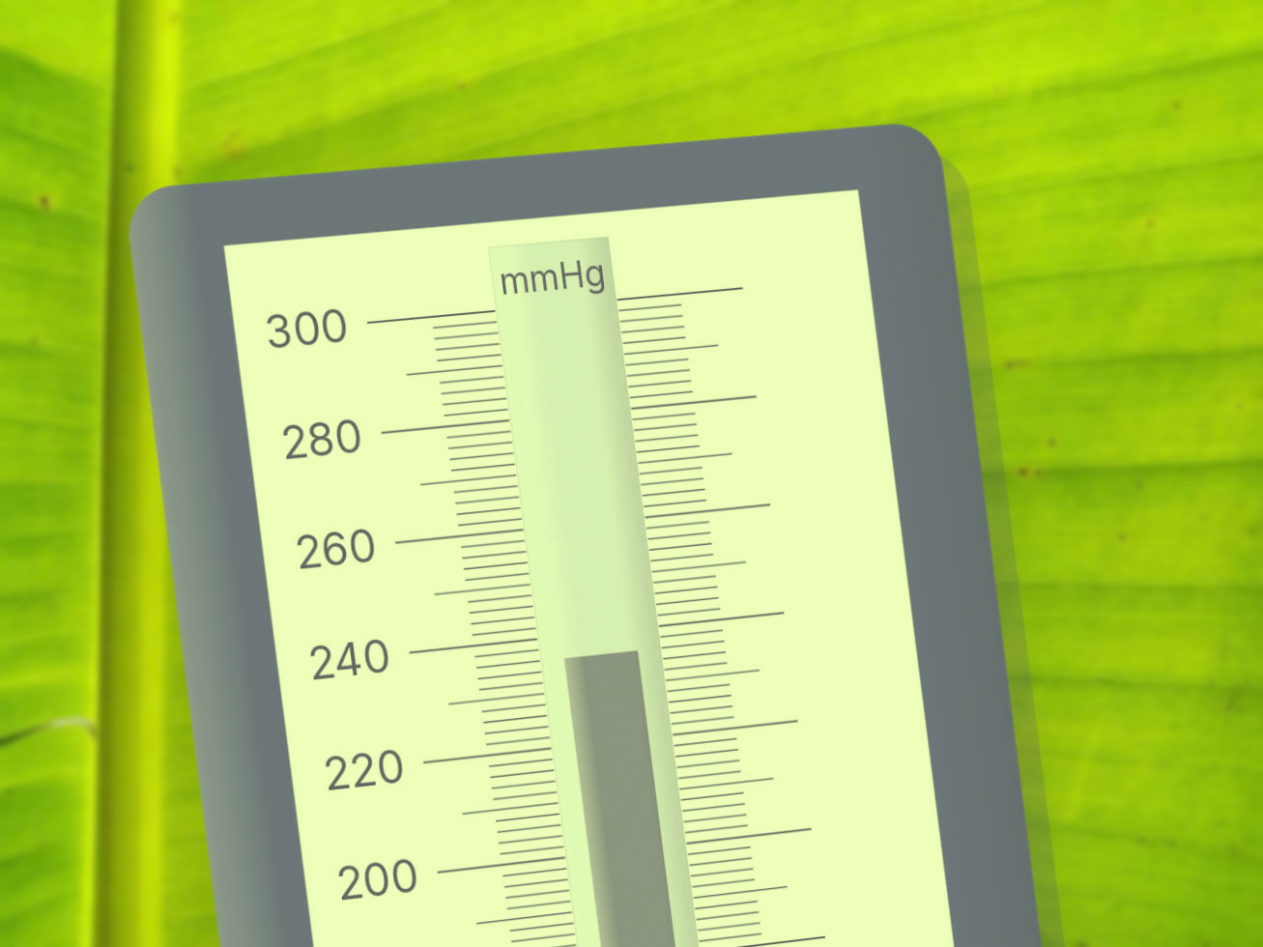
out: 236 mmHg
